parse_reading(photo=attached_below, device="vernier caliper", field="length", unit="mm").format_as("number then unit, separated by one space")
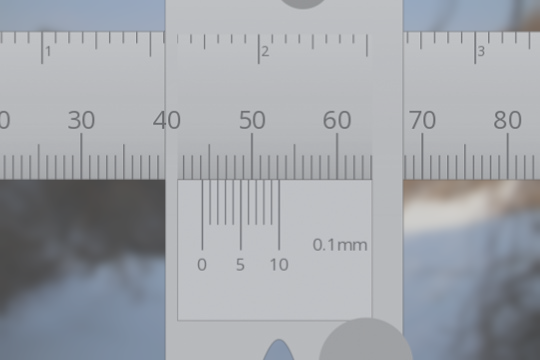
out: 44.2 mm
